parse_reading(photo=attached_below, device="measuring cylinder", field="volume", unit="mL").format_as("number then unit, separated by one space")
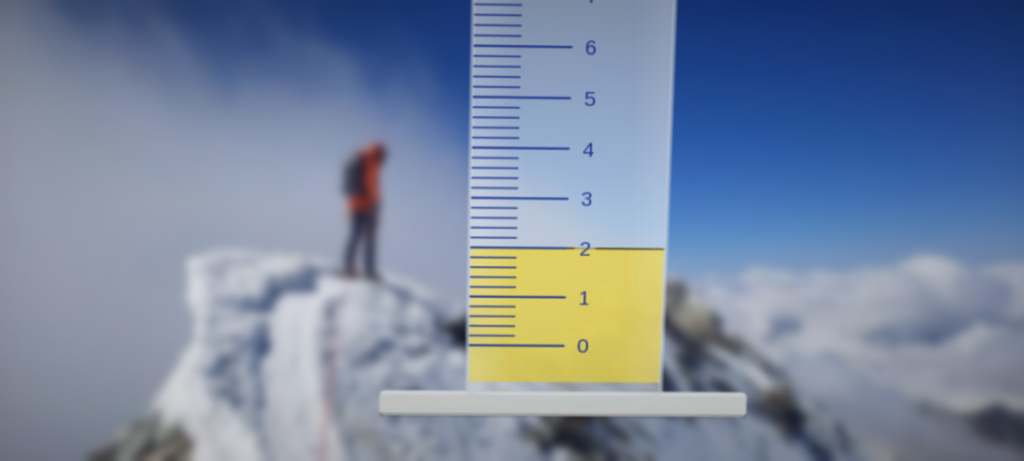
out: 2 mL
